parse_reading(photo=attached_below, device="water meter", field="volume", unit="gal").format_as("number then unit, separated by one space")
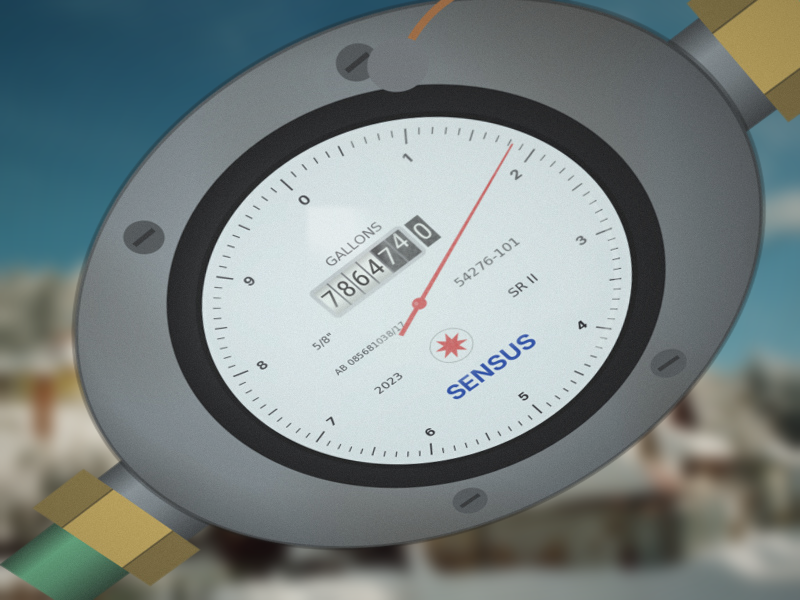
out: 7864741.8 gal
